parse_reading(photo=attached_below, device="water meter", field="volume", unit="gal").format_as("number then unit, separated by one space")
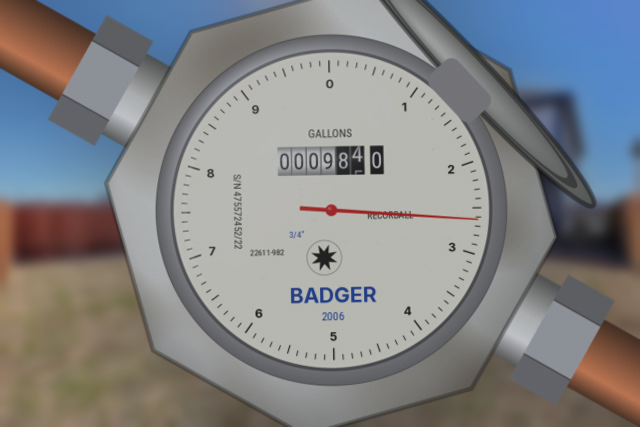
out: 9842.6 gal
